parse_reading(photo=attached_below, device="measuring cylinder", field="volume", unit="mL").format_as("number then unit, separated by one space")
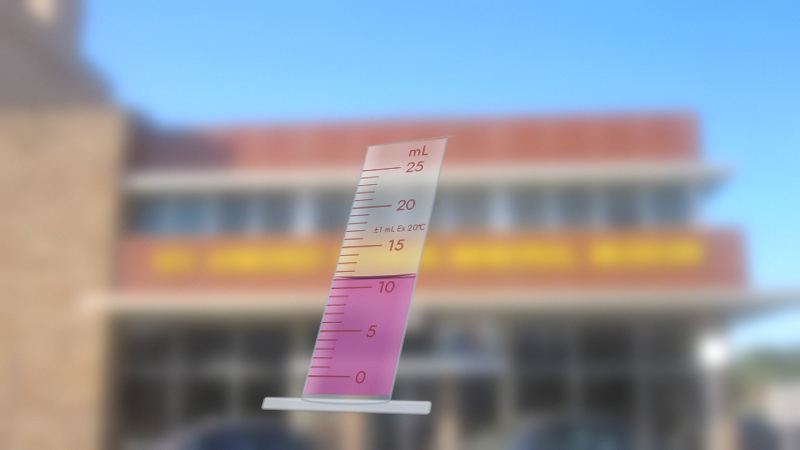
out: 11 mL
